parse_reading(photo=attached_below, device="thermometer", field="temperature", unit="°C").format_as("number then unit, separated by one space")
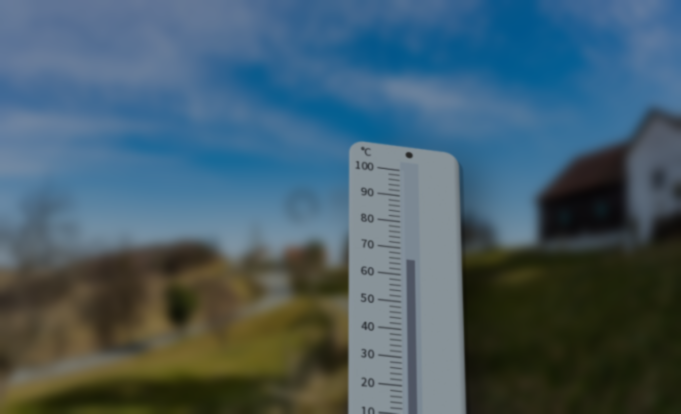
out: 66 °C
